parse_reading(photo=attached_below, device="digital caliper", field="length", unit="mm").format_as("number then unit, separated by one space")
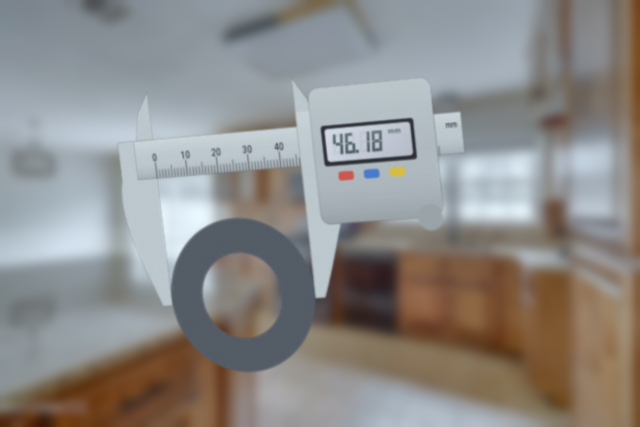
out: 46.18 mm
